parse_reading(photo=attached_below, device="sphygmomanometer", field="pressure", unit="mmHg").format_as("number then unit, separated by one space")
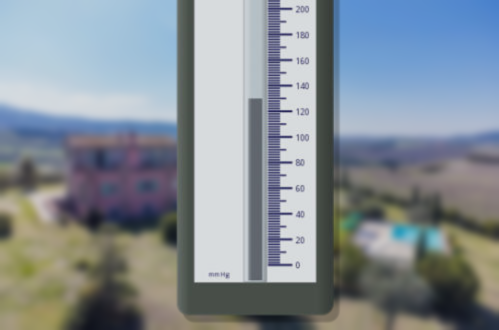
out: 130 mmHg
